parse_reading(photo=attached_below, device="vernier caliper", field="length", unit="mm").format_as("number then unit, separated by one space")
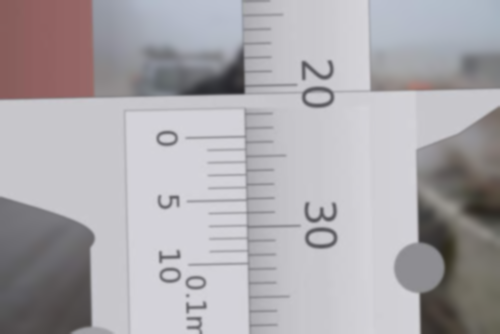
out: 23.6 mm
